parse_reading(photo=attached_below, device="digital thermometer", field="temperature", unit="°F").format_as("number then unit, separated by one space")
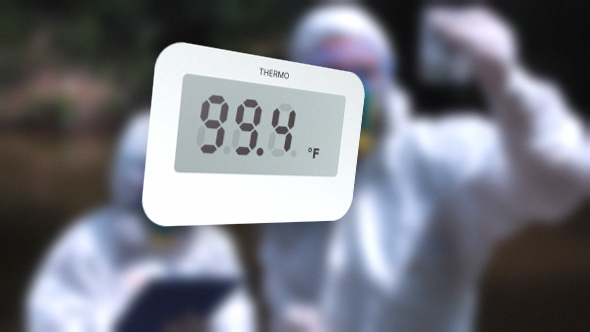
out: 99.4 °F
